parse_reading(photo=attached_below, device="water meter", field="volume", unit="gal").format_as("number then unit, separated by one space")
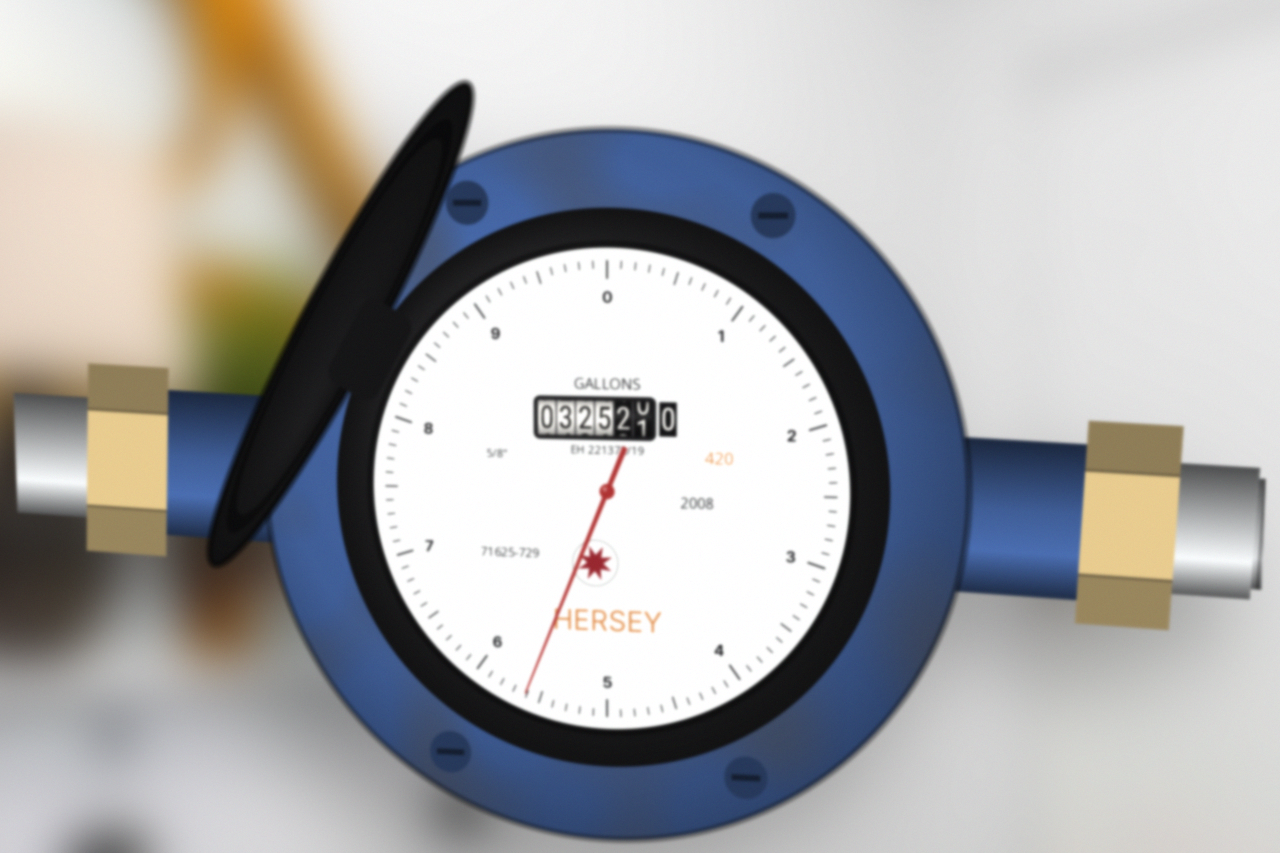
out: 325205.6 gal
